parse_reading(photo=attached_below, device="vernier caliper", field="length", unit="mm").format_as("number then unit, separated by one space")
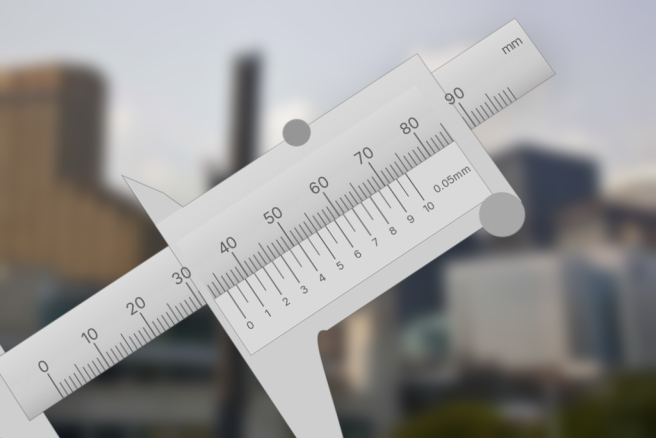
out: 35.4 mm
